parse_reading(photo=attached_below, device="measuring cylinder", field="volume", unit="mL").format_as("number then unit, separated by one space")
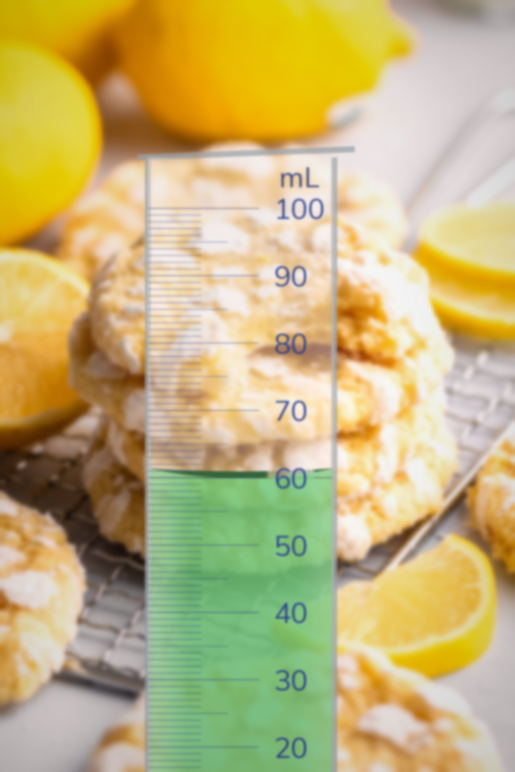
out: 60 mL
